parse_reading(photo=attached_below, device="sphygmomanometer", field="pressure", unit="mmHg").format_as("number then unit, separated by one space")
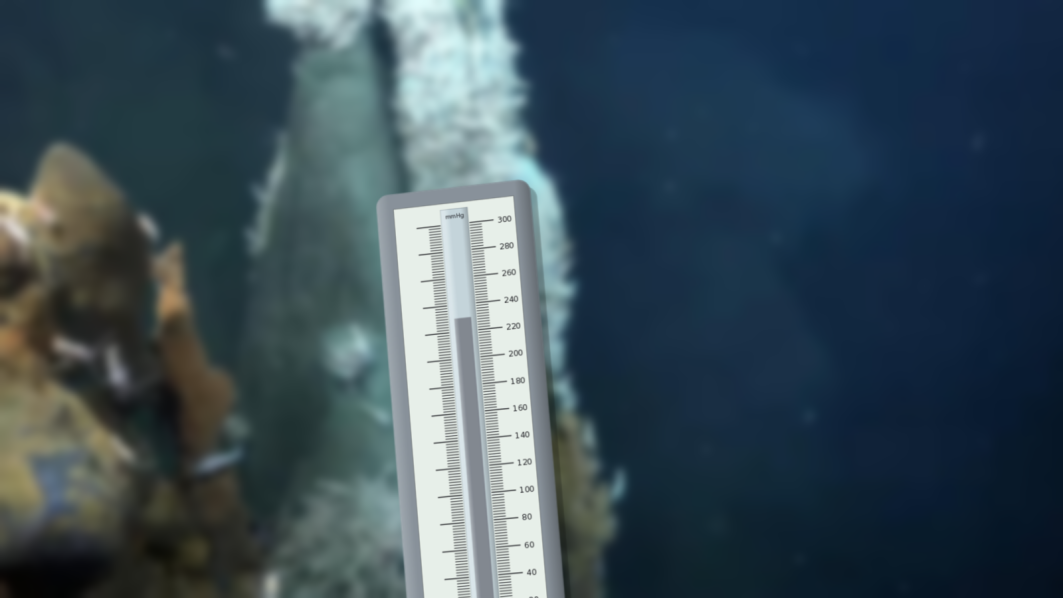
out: 230 mmHg
